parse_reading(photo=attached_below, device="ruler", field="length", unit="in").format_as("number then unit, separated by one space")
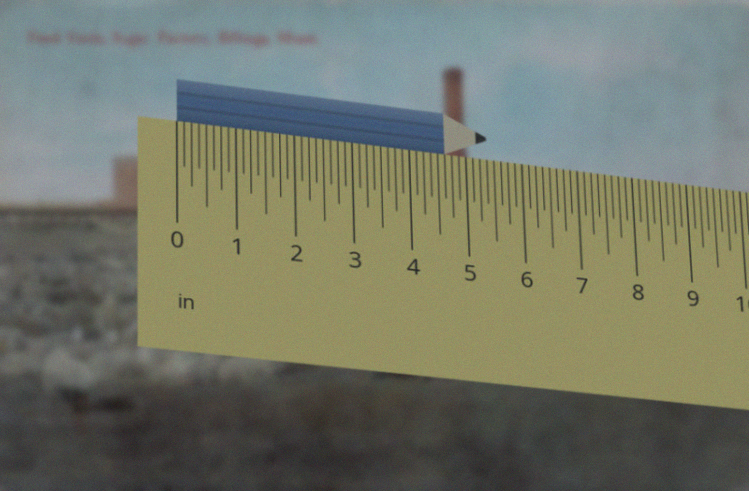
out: 5.375 in
